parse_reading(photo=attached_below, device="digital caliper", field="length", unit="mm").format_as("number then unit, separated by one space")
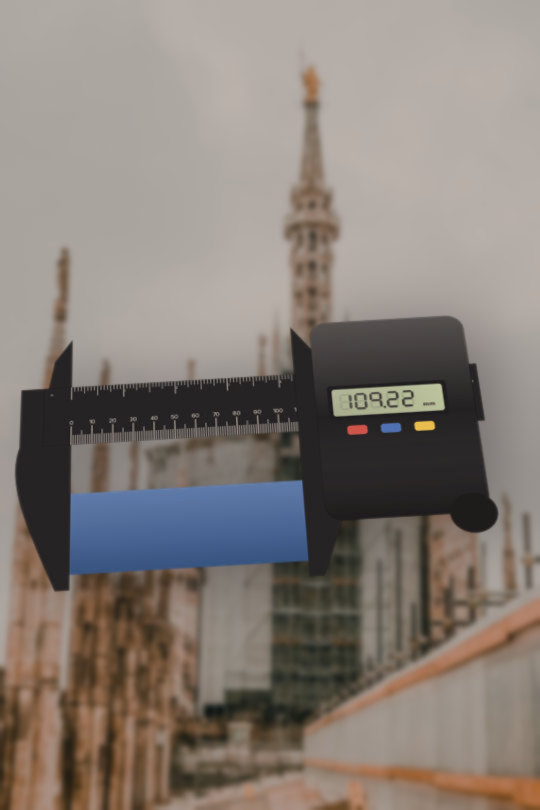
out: 109.22 mm
